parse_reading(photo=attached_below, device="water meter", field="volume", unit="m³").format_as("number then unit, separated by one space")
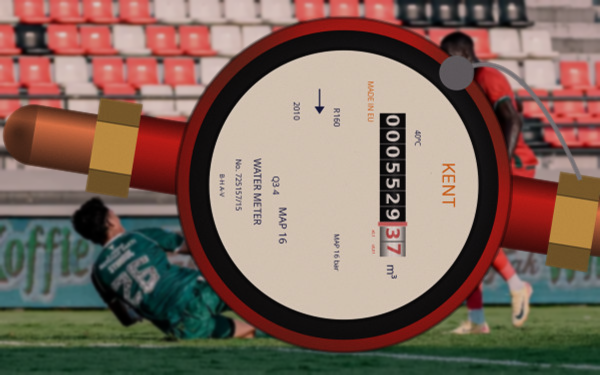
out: 5529.37 m³
